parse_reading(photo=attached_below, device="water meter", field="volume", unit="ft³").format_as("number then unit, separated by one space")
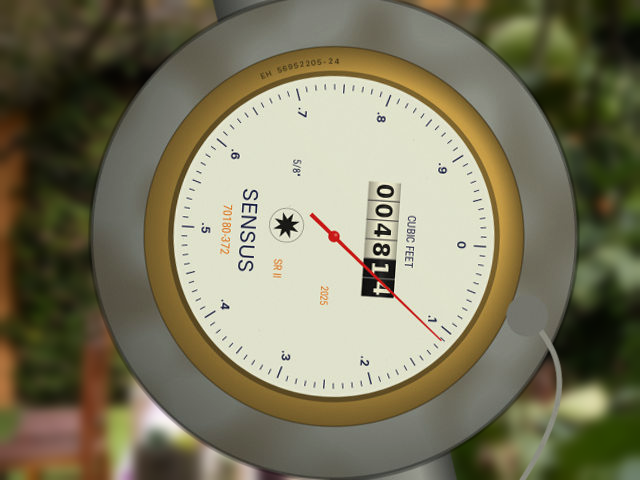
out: 4814.11 ft³
